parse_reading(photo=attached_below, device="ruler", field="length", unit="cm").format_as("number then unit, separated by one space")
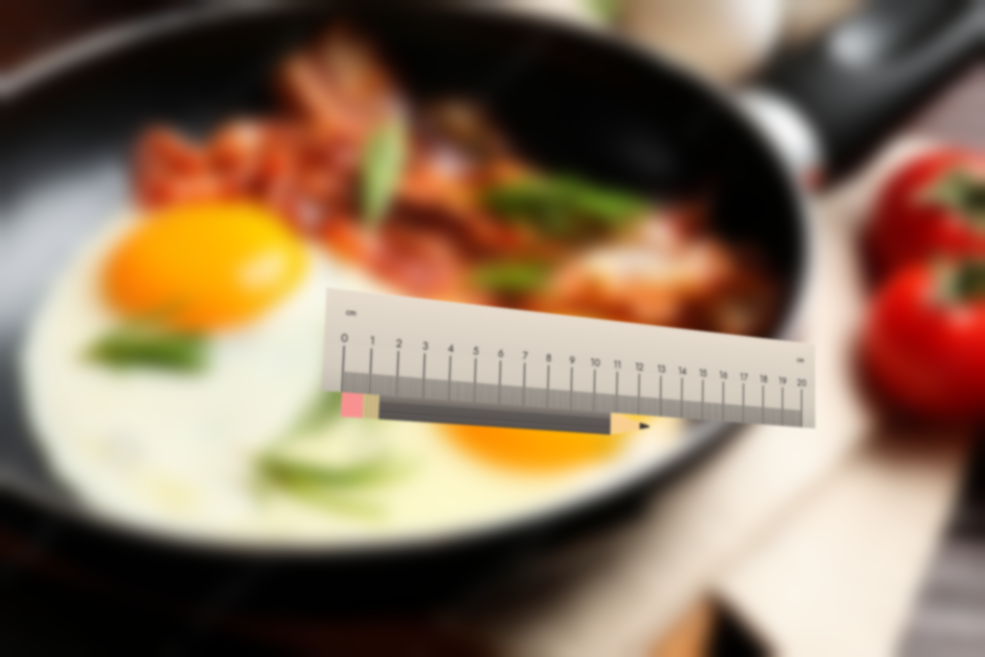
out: 12.5 cm
